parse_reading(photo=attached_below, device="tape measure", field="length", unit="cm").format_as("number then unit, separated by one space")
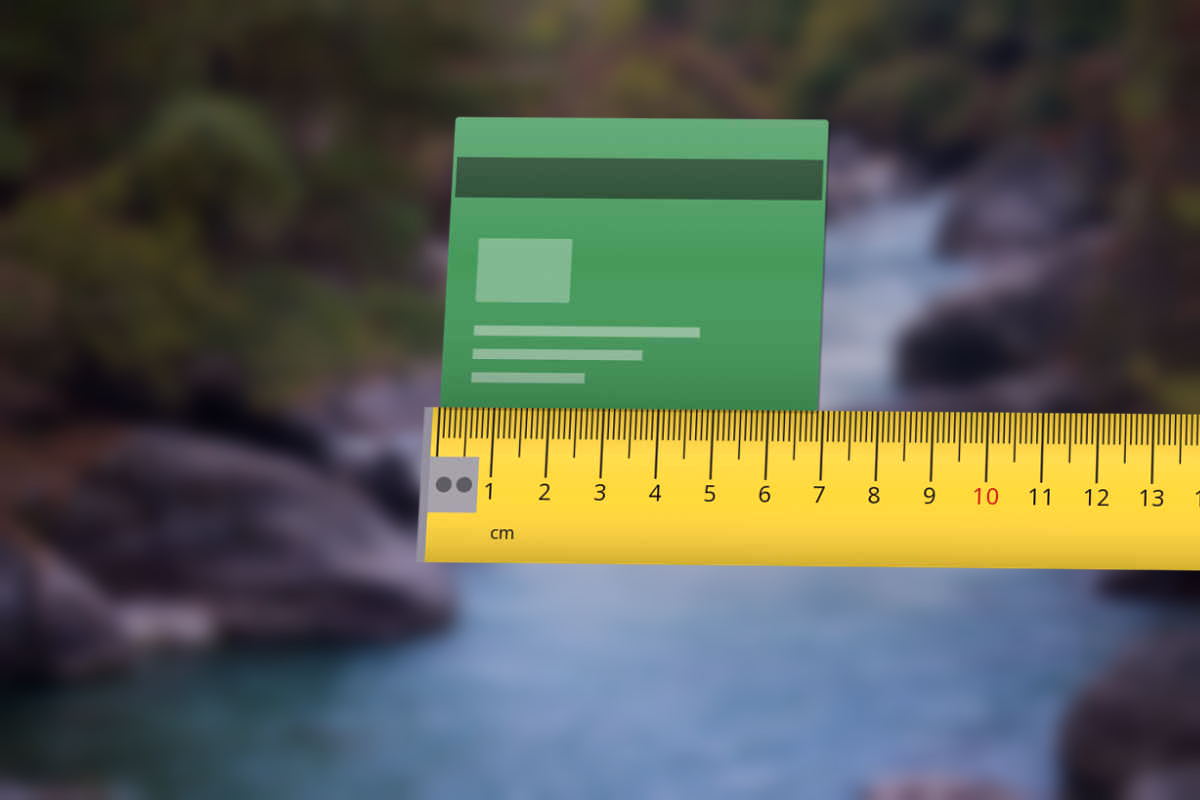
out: 6.9 cm
